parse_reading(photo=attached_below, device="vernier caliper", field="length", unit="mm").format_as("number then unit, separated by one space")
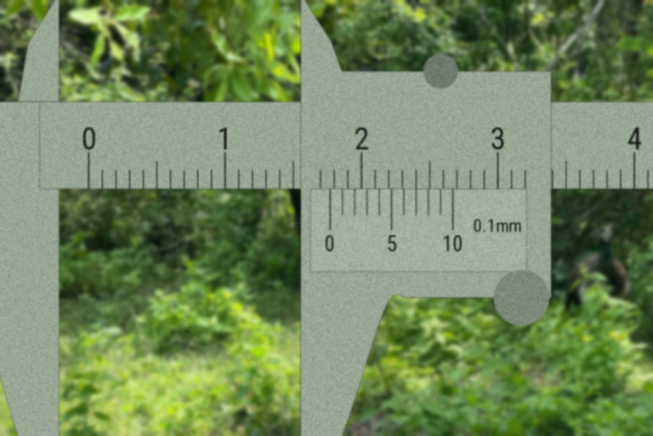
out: 17.7 mm
